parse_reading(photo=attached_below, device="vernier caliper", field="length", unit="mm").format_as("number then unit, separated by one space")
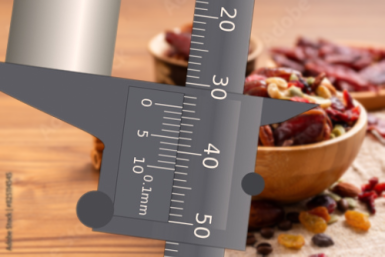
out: 33.6 mm
